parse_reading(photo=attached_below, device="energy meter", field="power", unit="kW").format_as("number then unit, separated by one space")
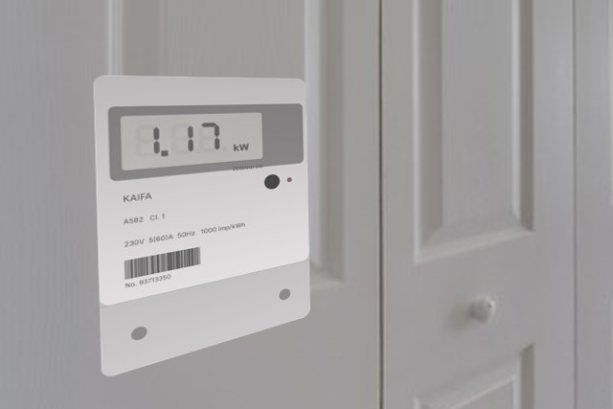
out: 1.17 kW
